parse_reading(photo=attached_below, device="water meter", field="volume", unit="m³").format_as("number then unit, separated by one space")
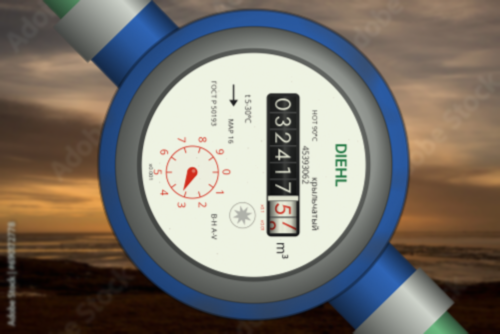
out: 32417.573 m³
